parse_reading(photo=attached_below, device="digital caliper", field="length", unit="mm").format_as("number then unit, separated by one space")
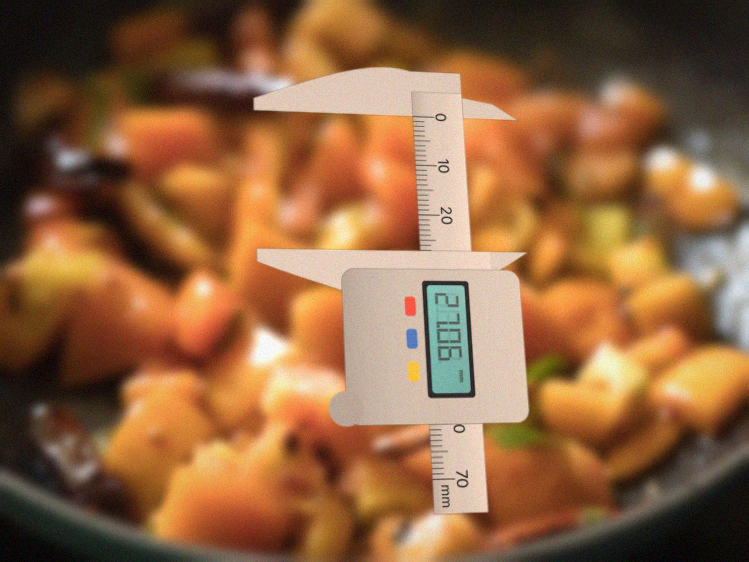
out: 27.06 mm
